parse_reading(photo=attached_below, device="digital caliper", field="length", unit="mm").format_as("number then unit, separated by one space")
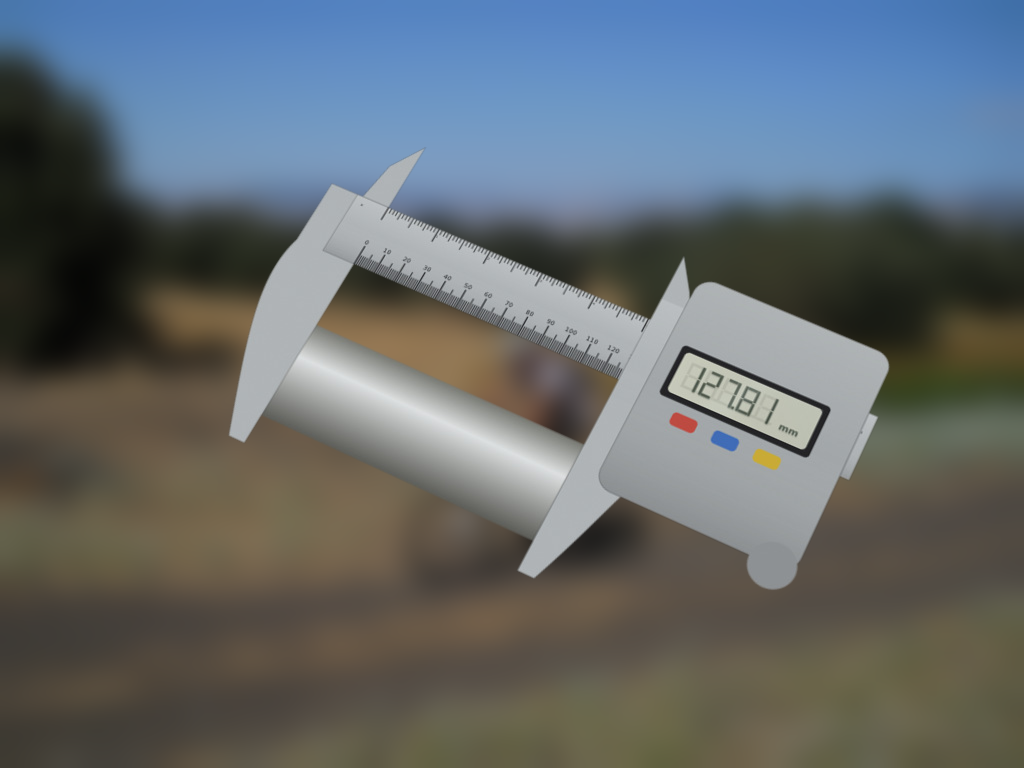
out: 127.81 mm
